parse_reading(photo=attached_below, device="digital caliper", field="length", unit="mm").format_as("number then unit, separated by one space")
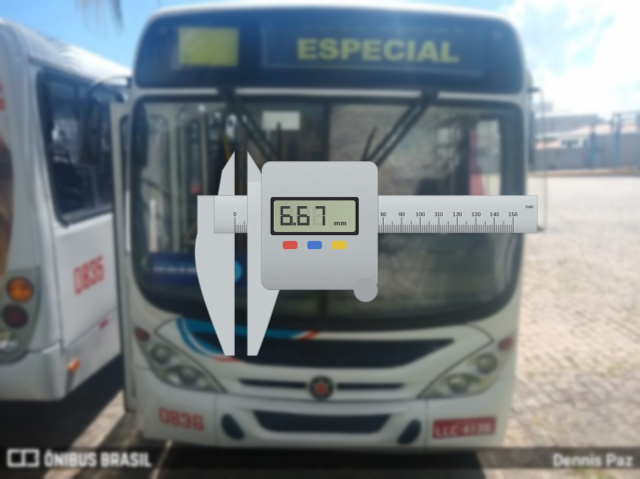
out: 6.67 mm
